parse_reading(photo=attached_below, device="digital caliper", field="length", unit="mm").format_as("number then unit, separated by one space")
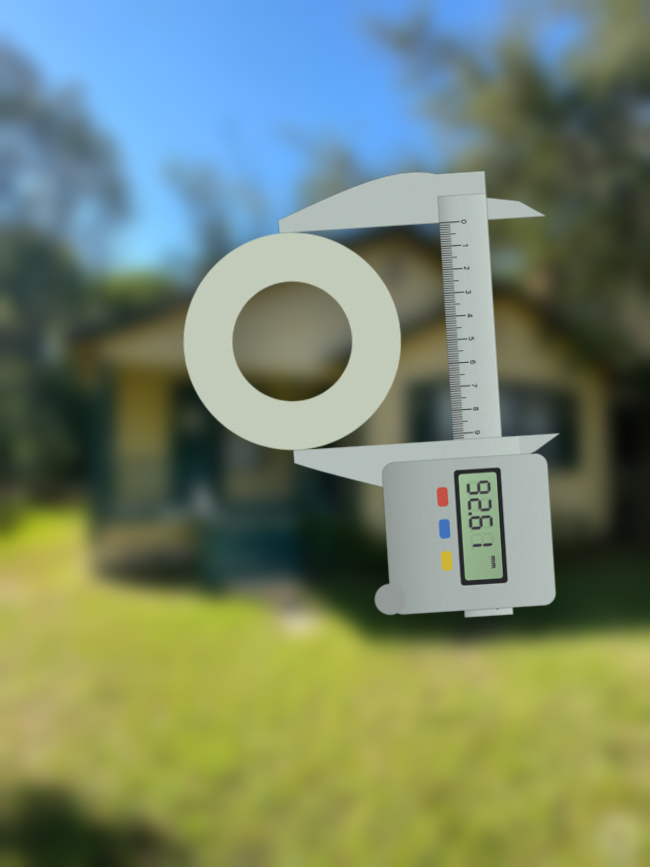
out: 92.61 mm
